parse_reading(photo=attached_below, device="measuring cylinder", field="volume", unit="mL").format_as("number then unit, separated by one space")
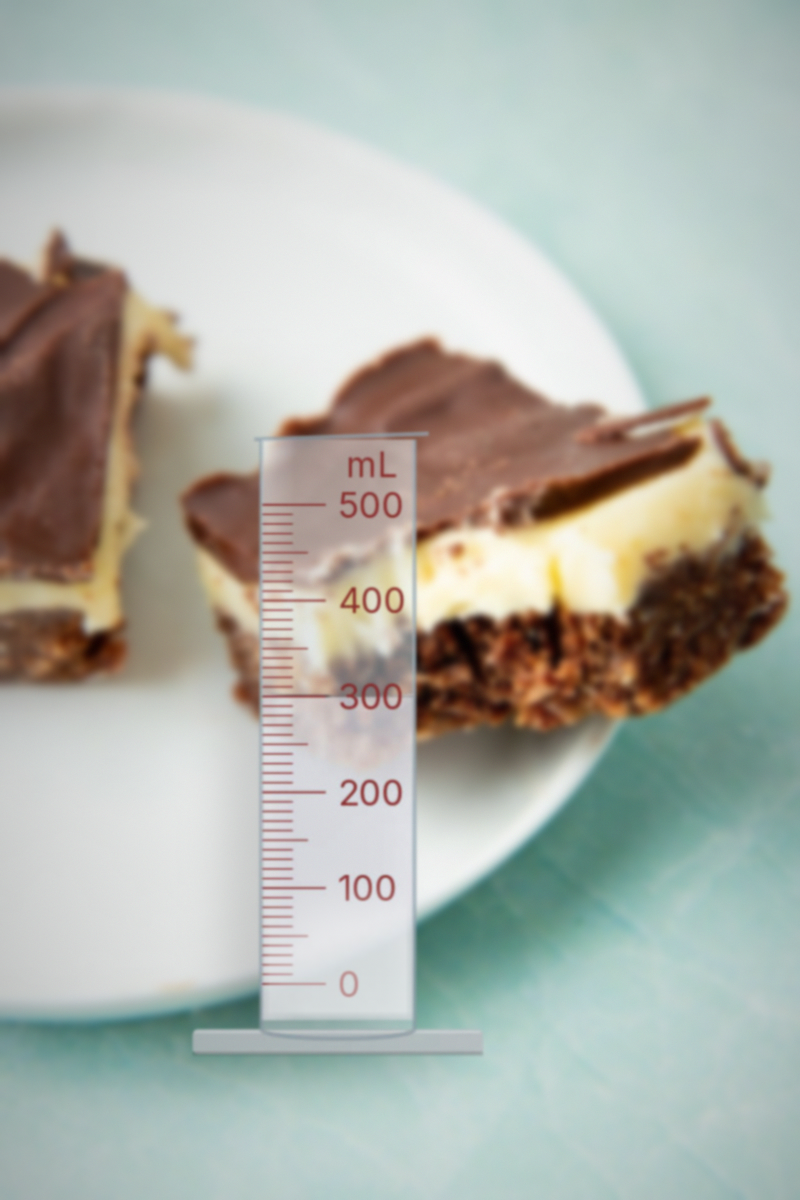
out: 300 mL
